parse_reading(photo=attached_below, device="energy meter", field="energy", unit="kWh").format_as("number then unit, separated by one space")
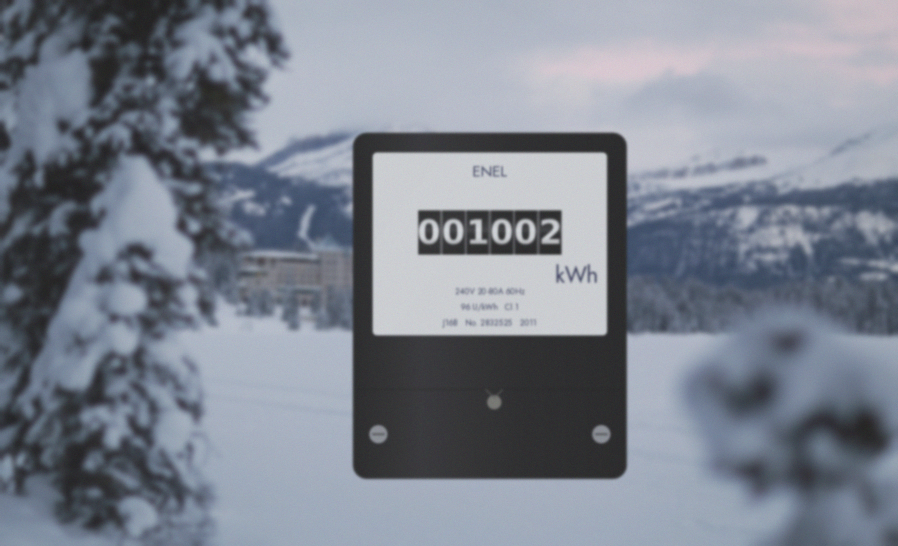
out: 1002 kWh
